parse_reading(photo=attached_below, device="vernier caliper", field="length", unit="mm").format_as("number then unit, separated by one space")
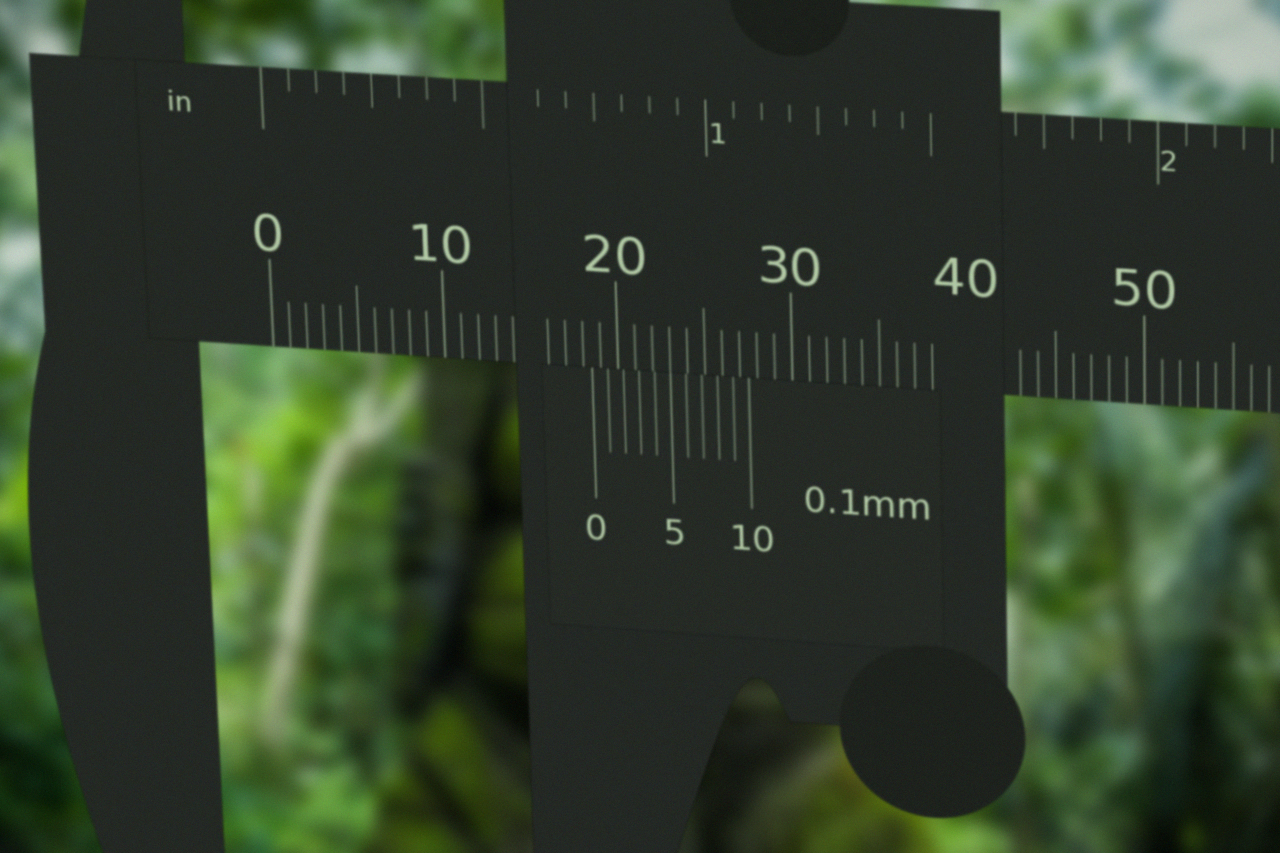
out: 18.5 mm
